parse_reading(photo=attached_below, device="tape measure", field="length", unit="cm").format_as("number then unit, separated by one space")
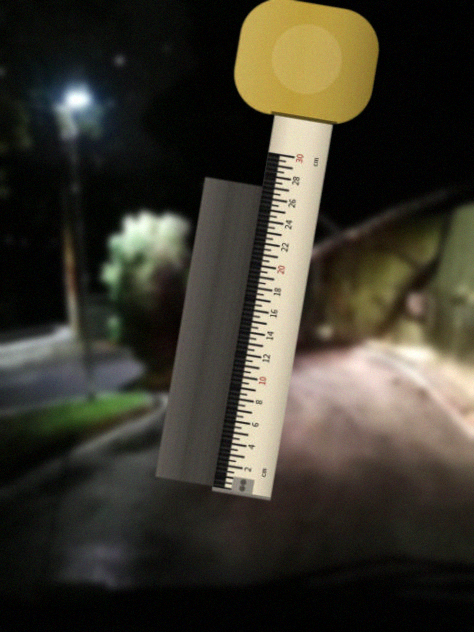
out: 27 cm
